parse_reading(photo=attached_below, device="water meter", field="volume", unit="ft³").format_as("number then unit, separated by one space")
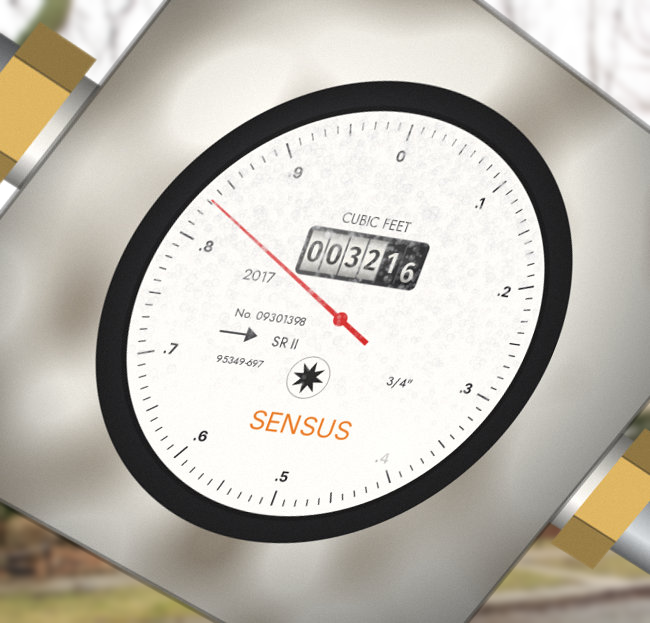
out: 3215.83 ft³
